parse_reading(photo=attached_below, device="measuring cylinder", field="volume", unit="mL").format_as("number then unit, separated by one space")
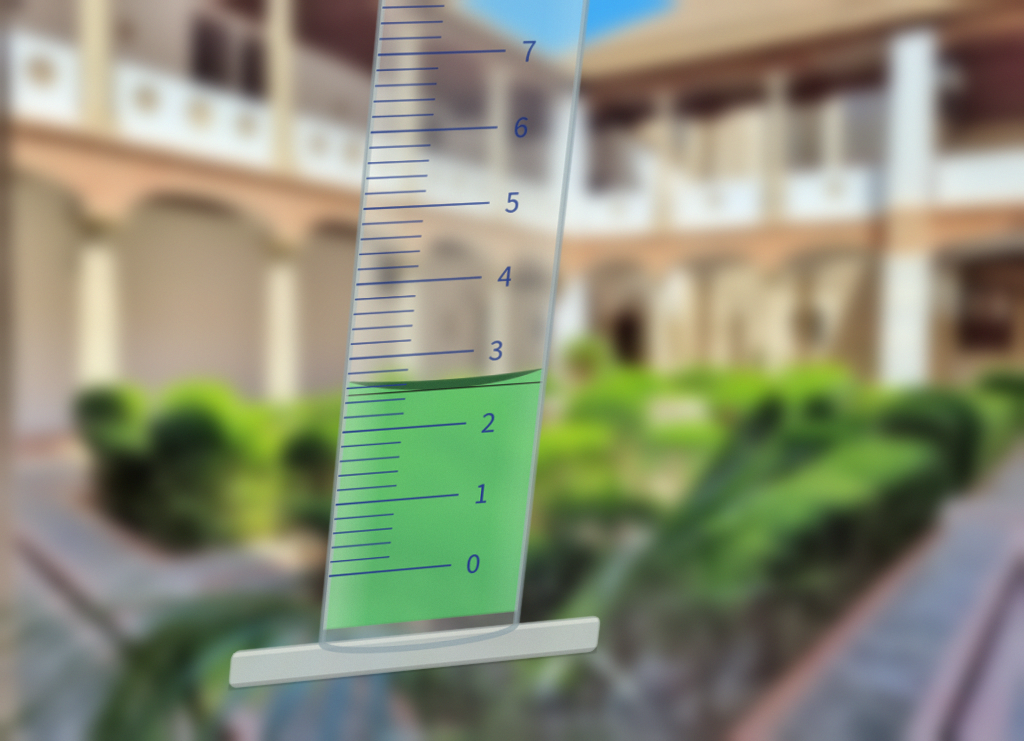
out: 2.5 mL
